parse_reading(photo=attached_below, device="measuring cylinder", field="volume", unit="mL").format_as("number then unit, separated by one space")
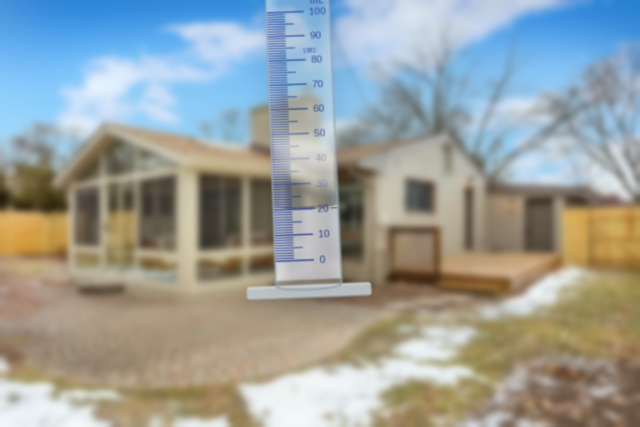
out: 20 mL
